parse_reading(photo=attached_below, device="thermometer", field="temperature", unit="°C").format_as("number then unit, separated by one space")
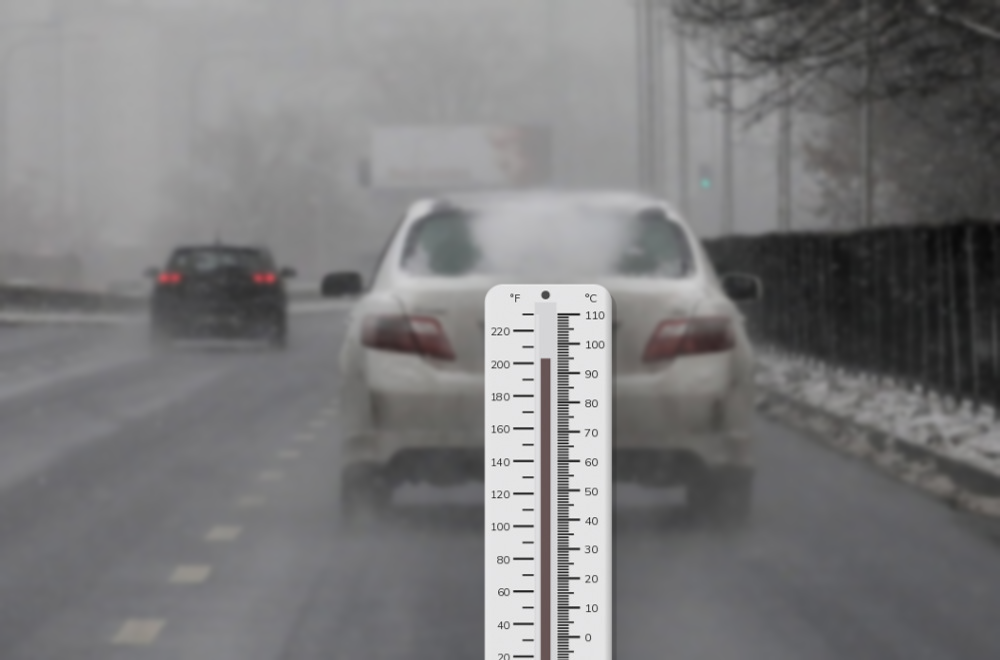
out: 95 °C
